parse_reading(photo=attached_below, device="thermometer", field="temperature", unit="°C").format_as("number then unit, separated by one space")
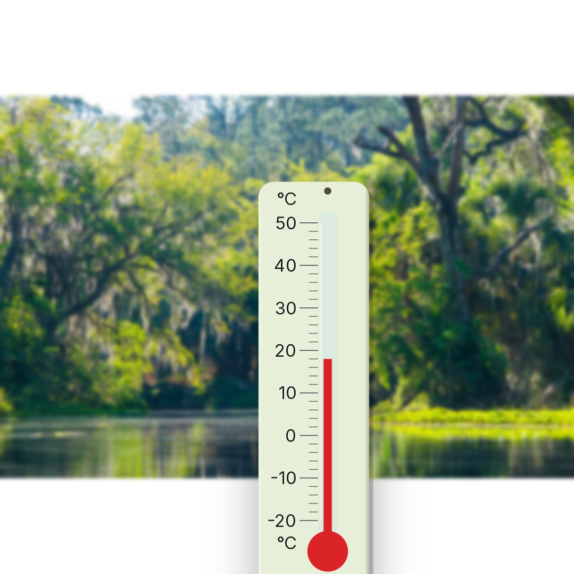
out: 18 °C
